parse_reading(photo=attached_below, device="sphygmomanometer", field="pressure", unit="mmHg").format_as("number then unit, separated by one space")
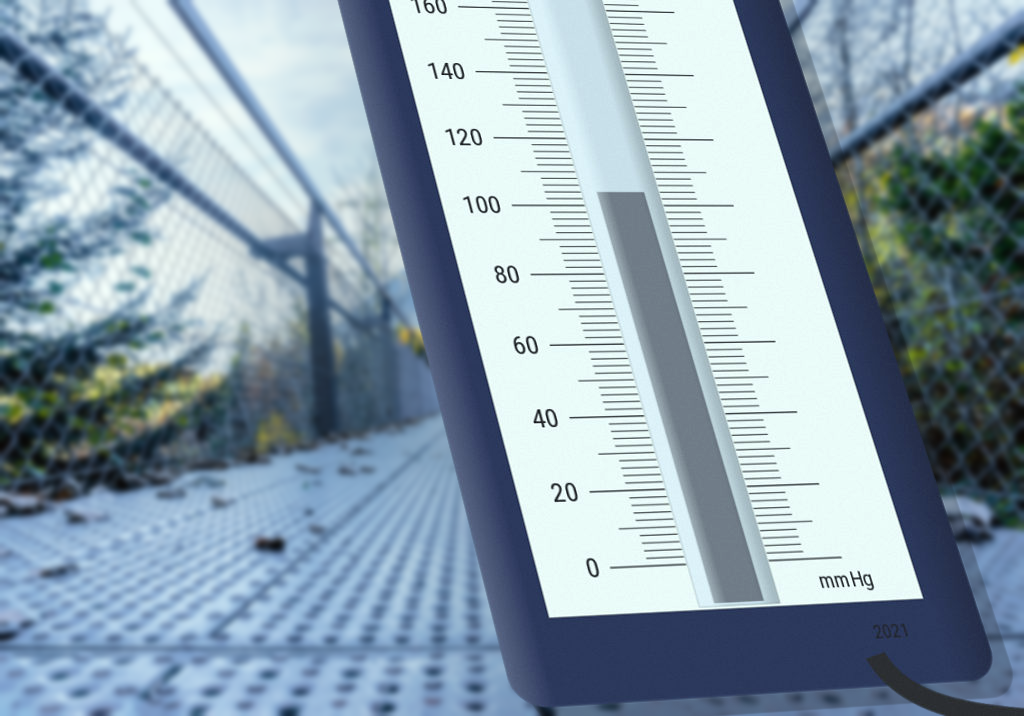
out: 104 mmHg
